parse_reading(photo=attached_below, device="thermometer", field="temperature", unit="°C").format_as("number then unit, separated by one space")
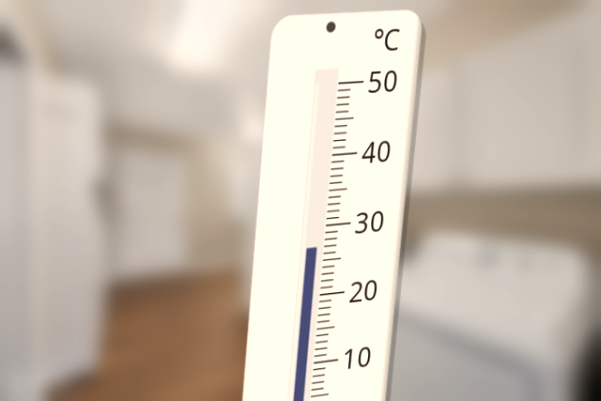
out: 27 °C
